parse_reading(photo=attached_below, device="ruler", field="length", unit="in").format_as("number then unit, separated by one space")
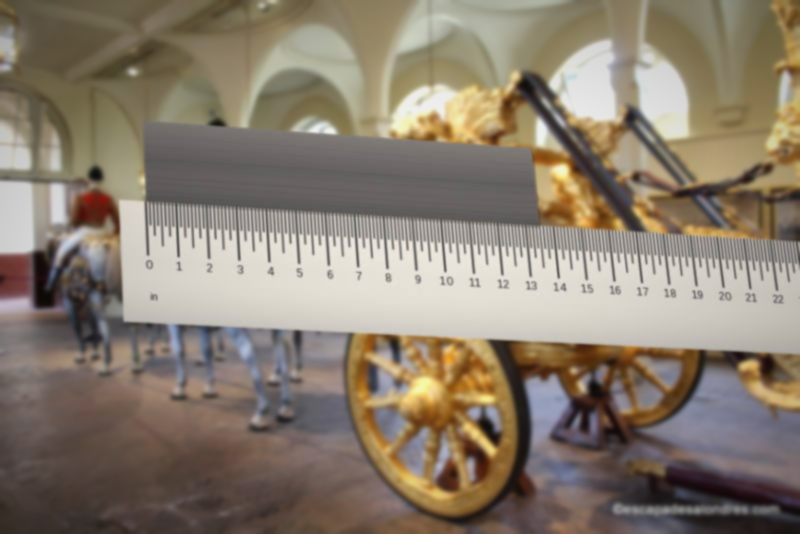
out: 13.5 in
